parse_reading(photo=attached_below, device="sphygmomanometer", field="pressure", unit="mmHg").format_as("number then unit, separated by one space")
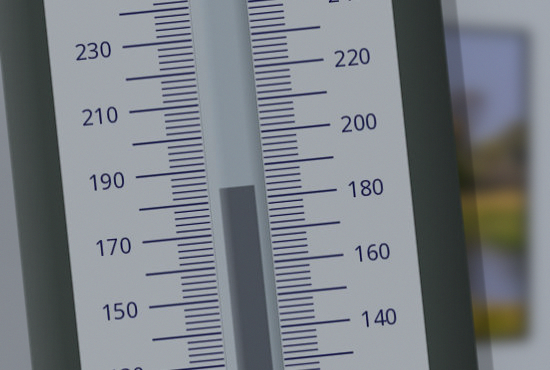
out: 184 mmHg
